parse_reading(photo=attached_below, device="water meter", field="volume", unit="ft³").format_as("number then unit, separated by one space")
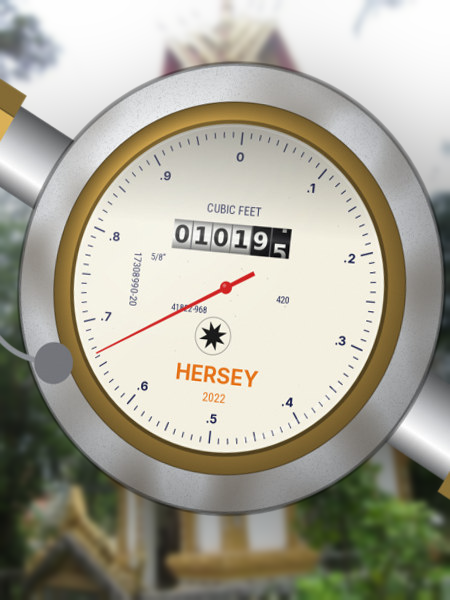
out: 10194.66 ft³
